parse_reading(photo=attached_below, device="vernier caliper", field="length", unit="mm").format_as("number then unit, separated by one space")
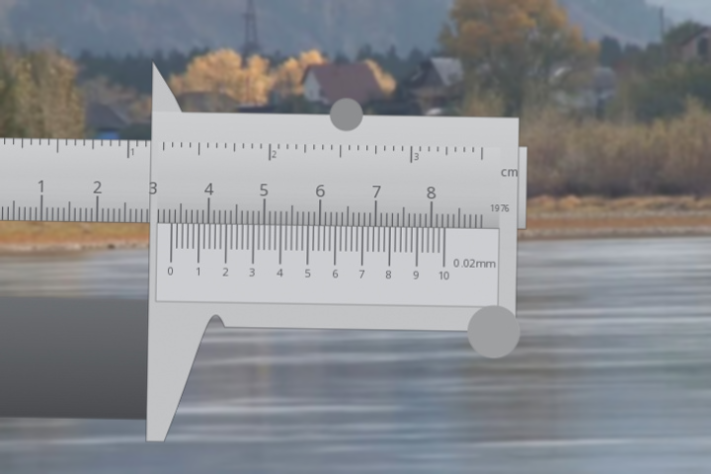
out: 33.4 mm
